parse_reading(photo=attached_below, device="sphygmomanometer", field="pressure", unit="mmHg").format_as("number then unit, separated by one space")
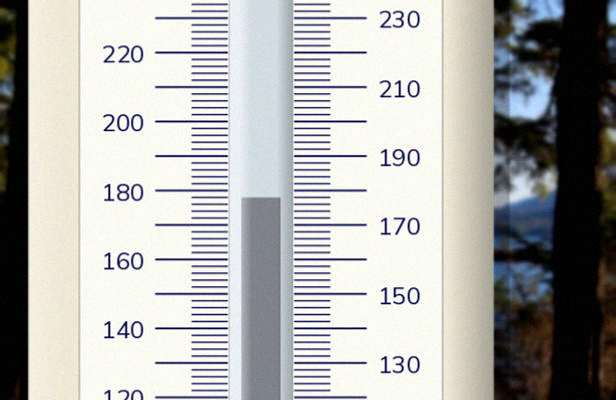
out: 178 mmHg
